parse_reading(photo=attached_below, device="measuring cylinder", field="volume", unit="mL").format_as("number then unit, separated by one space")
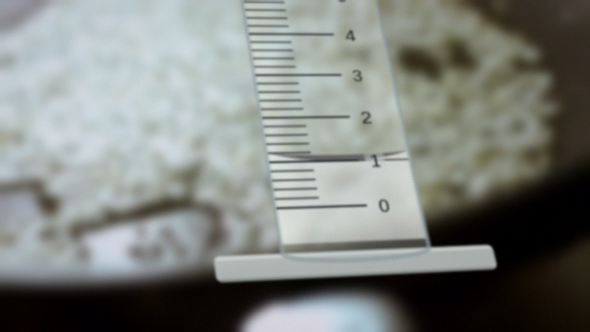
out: 1 mL
